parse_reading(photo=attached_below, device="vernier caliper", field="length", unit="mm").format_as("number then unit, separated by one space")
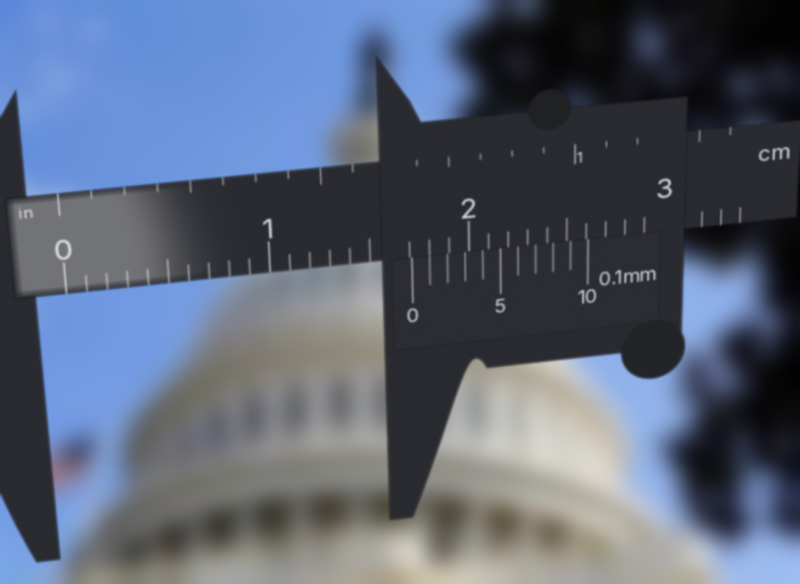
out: 17.1 mm
